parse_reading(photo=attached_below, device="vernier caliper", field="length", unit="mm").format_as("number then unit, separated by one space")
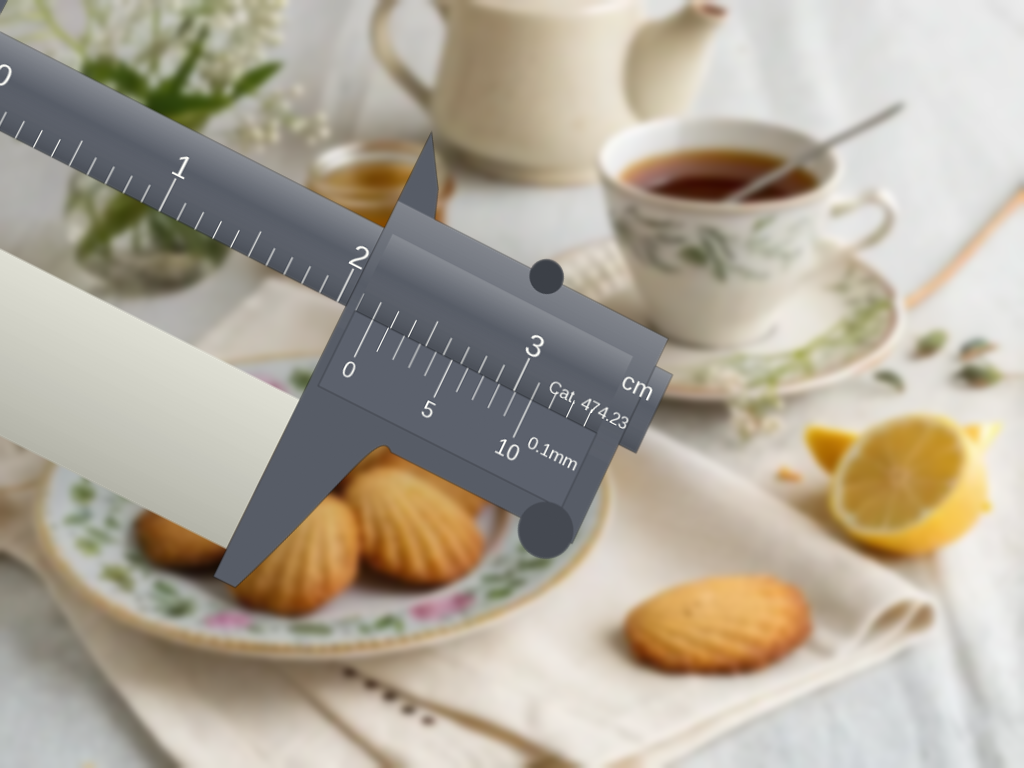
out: 22.0 mm
